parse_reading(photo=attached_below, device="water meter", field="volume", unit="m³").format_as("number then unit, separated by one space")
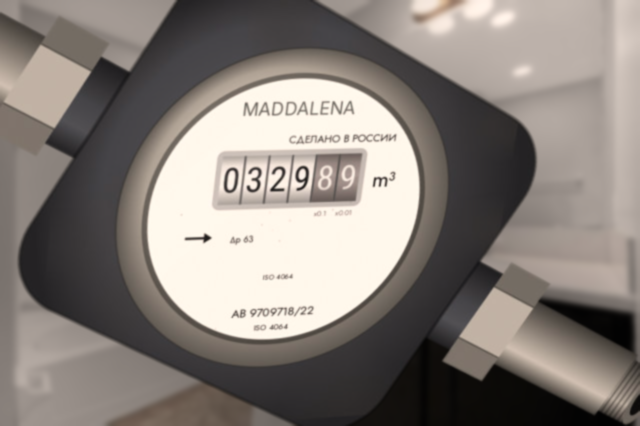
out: 329.89 m³
